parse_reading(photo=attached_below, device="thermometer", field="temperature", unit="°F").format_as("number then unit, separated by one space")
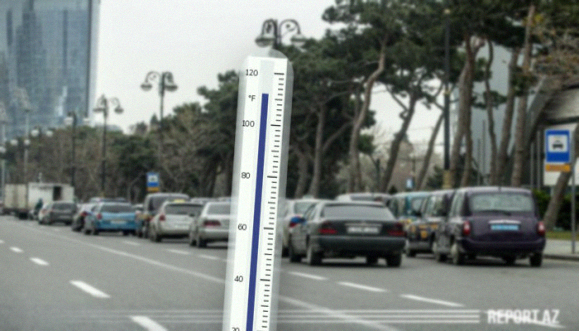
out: 112 °F
